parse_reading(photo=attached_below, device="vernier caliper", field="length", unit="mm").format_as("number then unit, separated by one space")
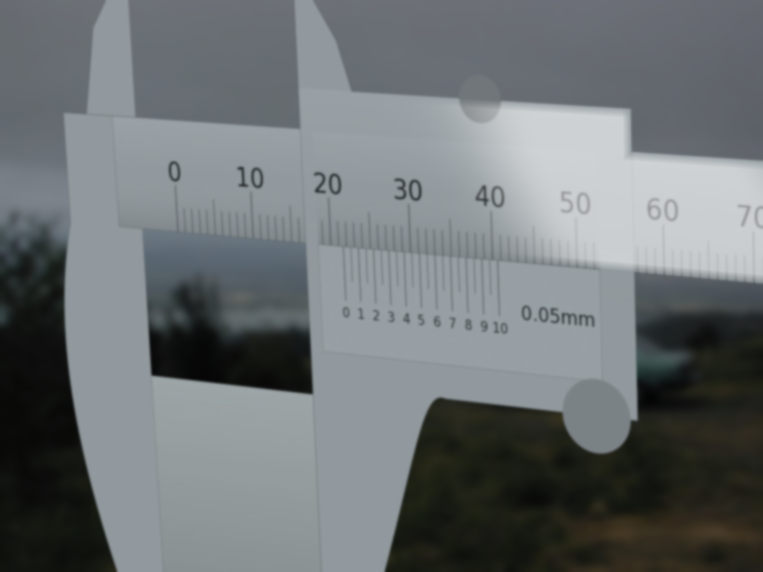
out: 21.6 mm
